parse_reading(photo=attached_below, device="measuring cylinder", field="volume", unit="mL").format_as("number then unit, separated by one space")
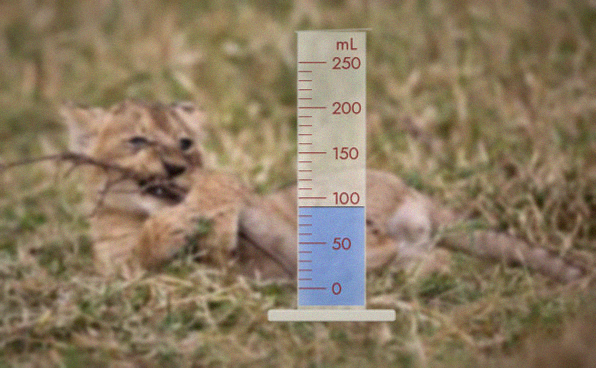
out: 90 mL
